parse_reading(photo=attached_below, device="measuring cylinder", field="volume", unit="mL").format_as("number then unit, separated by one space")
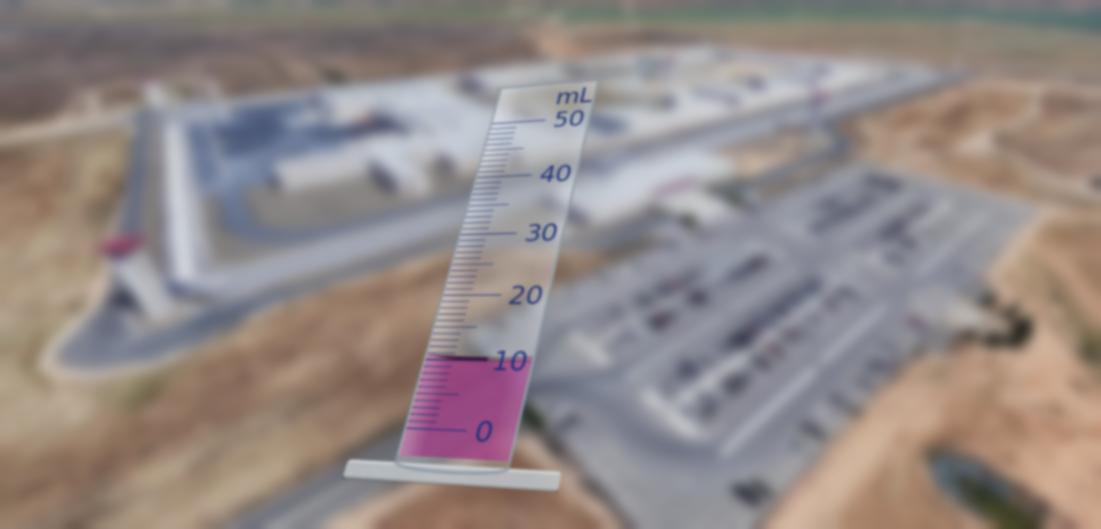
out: 10 mL
